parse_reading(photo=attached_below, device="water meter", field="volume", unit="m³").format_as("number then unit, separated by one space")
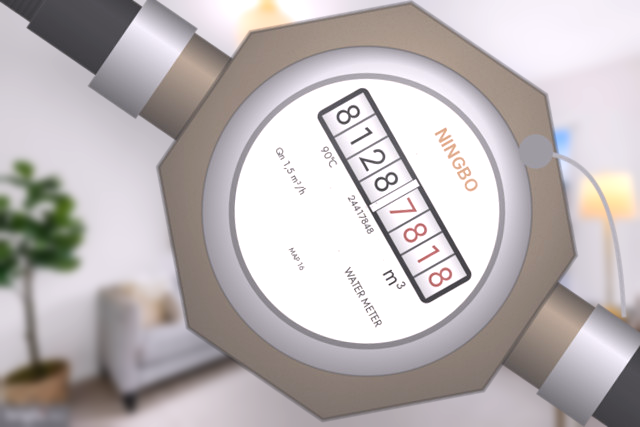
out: 8128.7818 m³
